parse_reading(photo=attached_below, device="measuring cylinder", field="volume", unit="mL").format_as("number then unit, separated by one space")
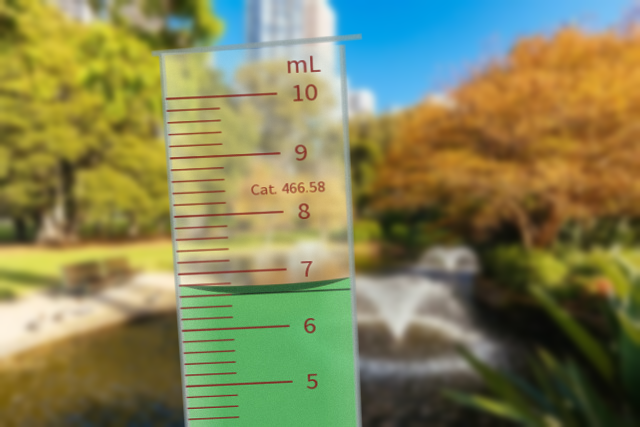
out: 6.6 mL
